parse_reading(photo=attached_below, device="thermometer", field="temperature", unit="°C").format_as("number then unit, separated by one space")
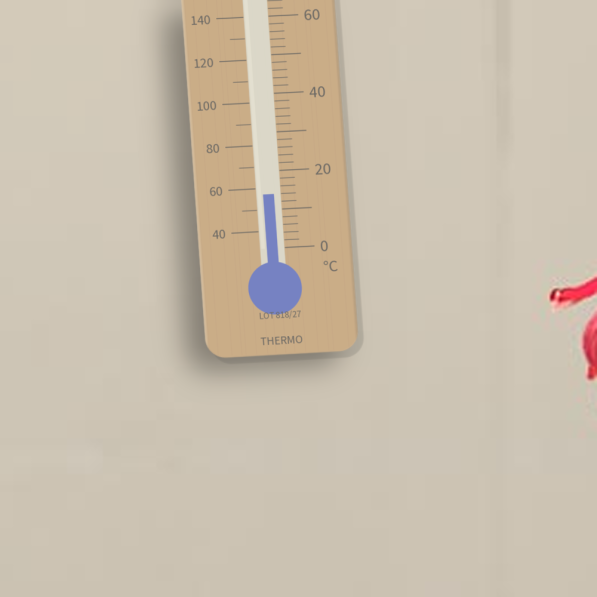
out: 14 °C
